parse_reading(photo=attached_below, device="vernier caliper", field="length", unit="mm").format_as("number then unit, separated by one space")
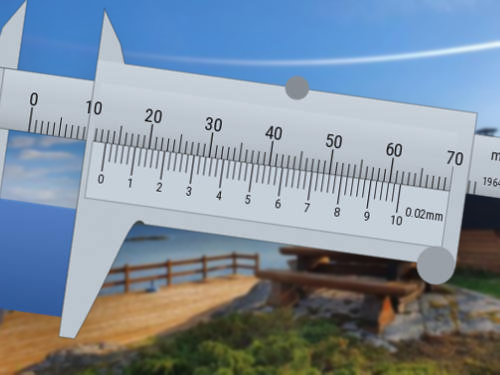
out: 12.8 mm
